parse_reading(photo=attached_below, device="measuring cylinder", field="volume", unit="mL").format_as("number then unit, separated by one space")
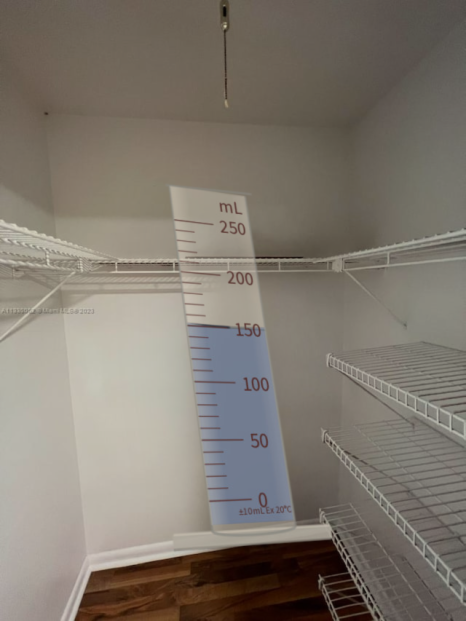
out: 150 mL
